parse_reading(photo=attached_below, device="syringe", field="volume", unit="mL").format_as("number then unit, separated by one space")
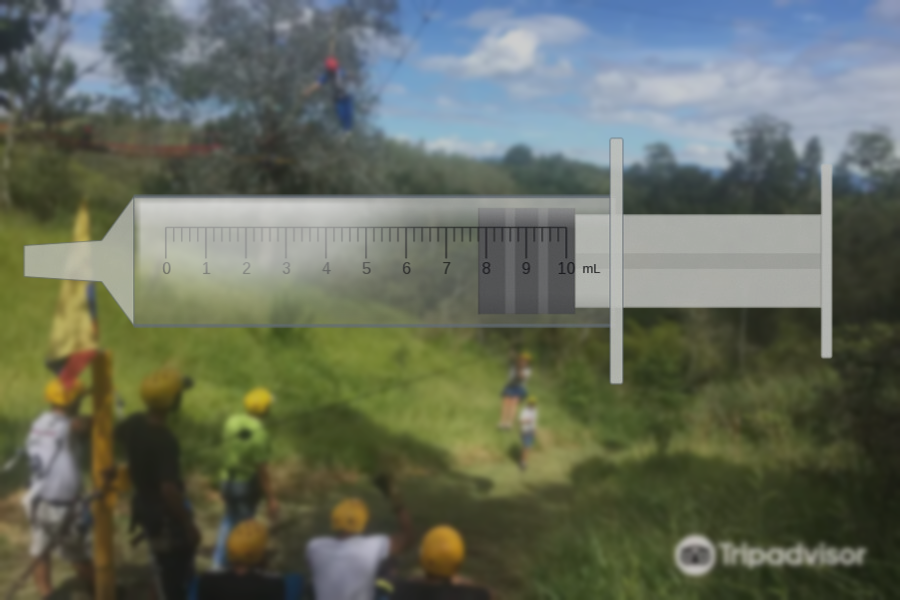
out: 7.8 mL
